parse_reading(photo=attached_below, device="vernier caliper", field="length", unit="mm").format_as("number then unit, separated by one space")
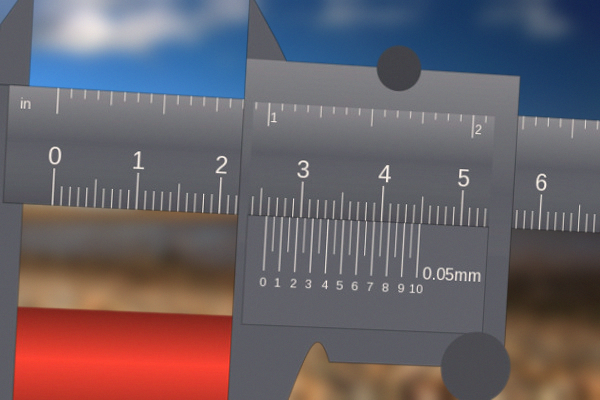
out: 25.8 mm
